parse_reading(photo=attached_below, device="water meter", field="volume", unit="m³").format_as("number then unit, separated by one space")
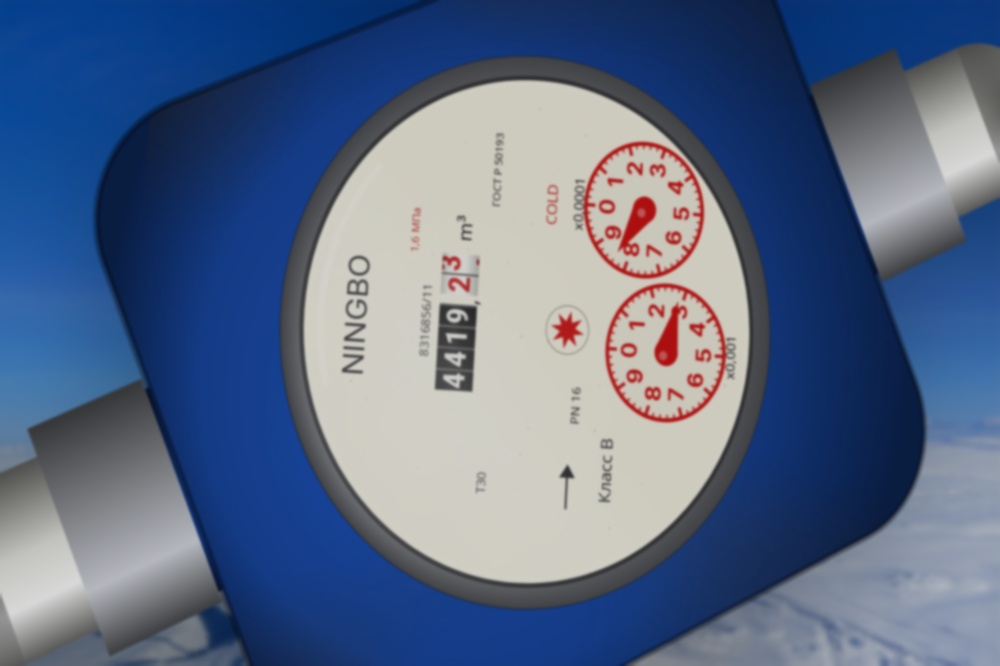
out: 4419.2328 m³
